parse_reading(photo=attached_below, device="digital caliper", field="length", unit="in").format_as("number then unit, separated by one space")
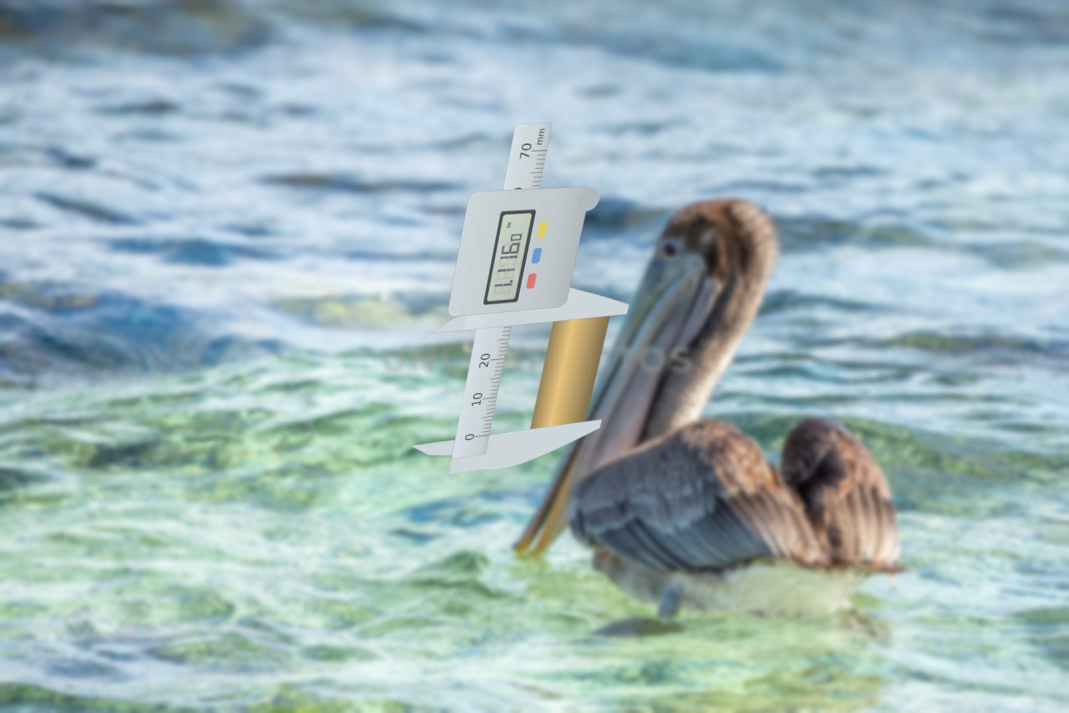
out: 1.1160 in
